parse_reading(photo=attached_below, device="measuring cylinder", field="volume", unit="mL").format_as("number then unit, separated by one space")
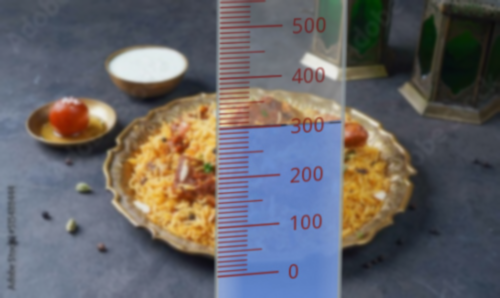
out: 300 mL
